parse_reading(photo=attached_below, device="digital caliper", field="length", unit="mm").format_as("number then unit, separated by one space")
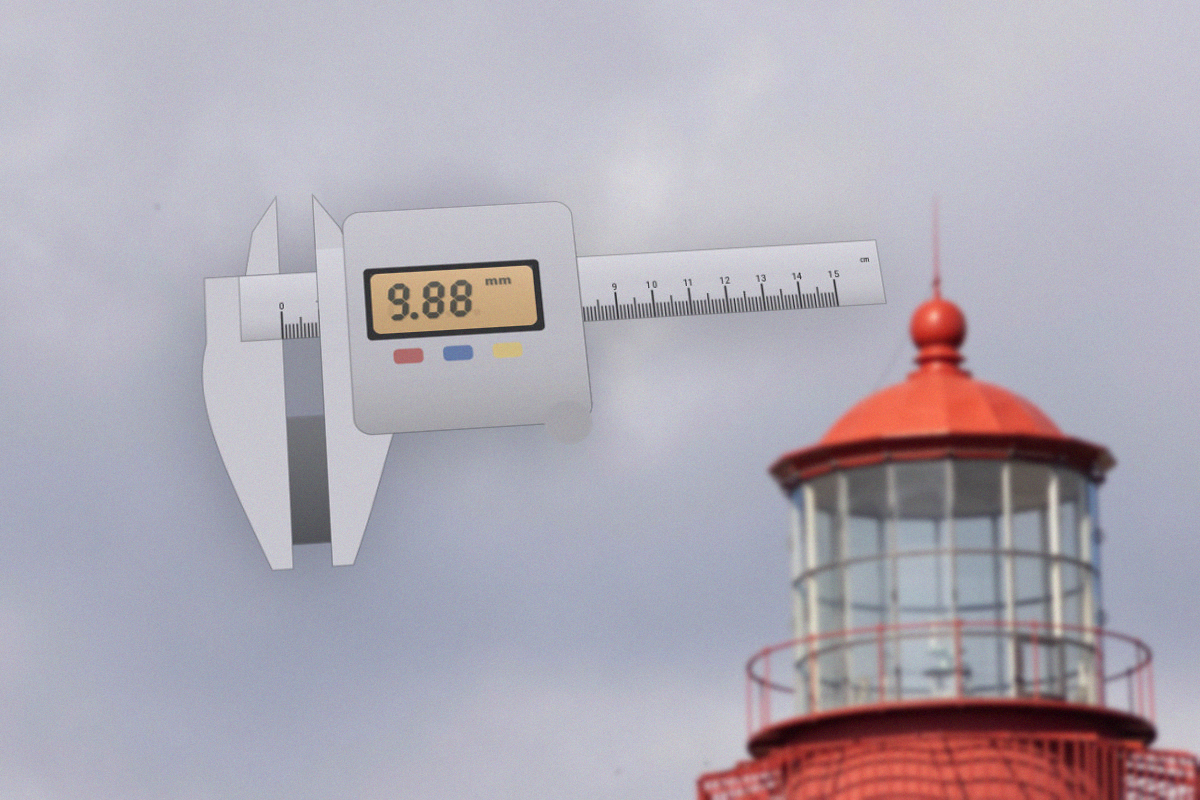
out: 9.88 mm
